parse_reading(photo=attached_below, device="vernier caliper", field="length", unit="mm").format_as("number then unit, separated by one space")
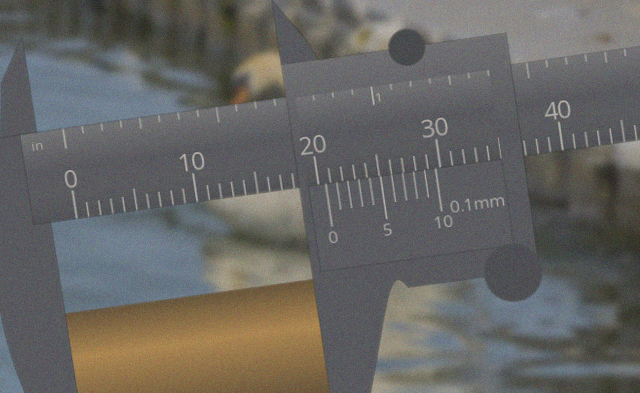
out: 20.6 mm
